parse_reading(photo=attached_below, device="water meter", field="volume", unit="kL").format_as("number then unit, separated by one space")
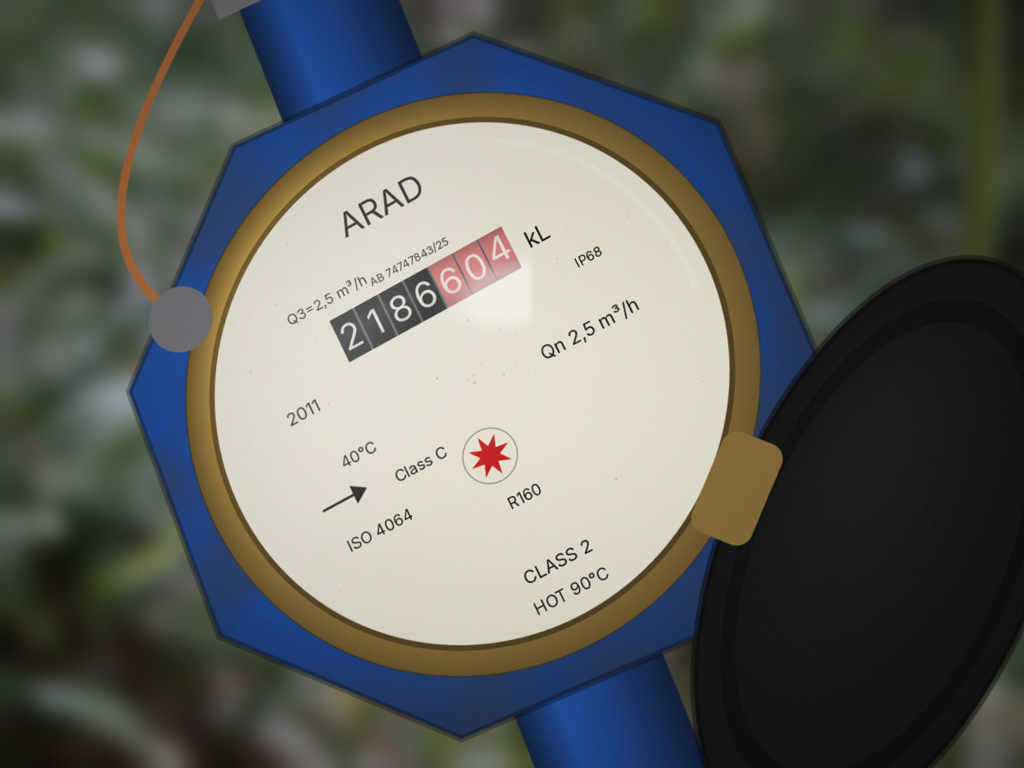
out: 2186.604 kL
